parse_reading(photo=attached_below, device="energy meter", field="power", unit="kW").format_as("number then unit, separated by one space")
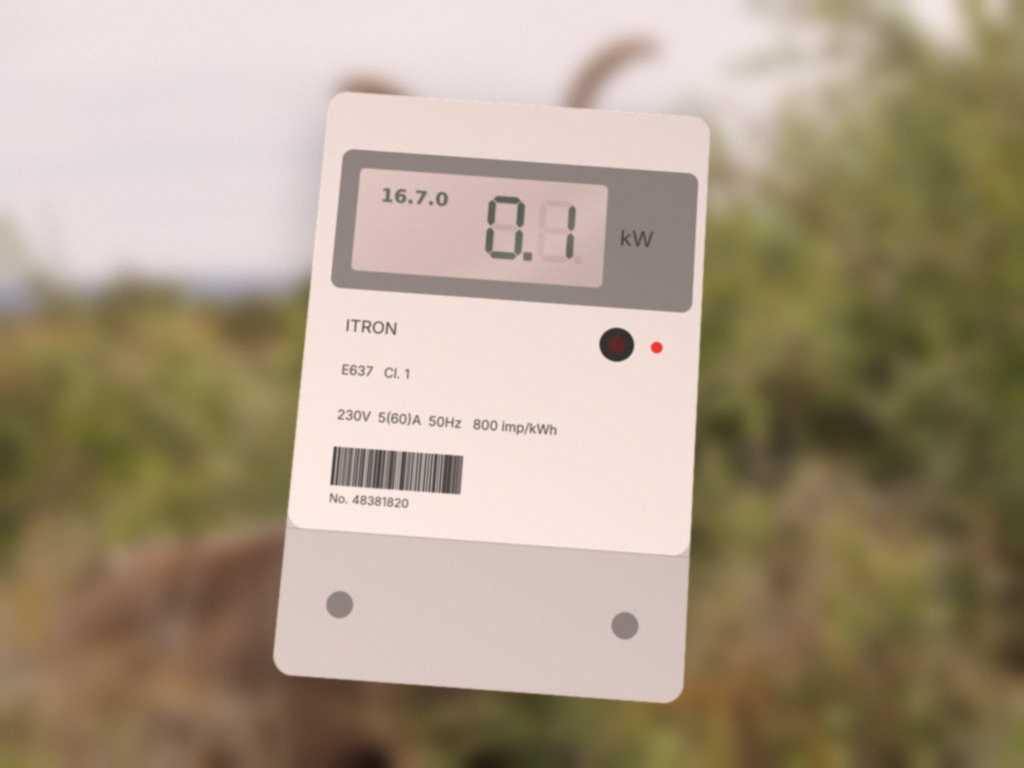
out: 0.1 kW
